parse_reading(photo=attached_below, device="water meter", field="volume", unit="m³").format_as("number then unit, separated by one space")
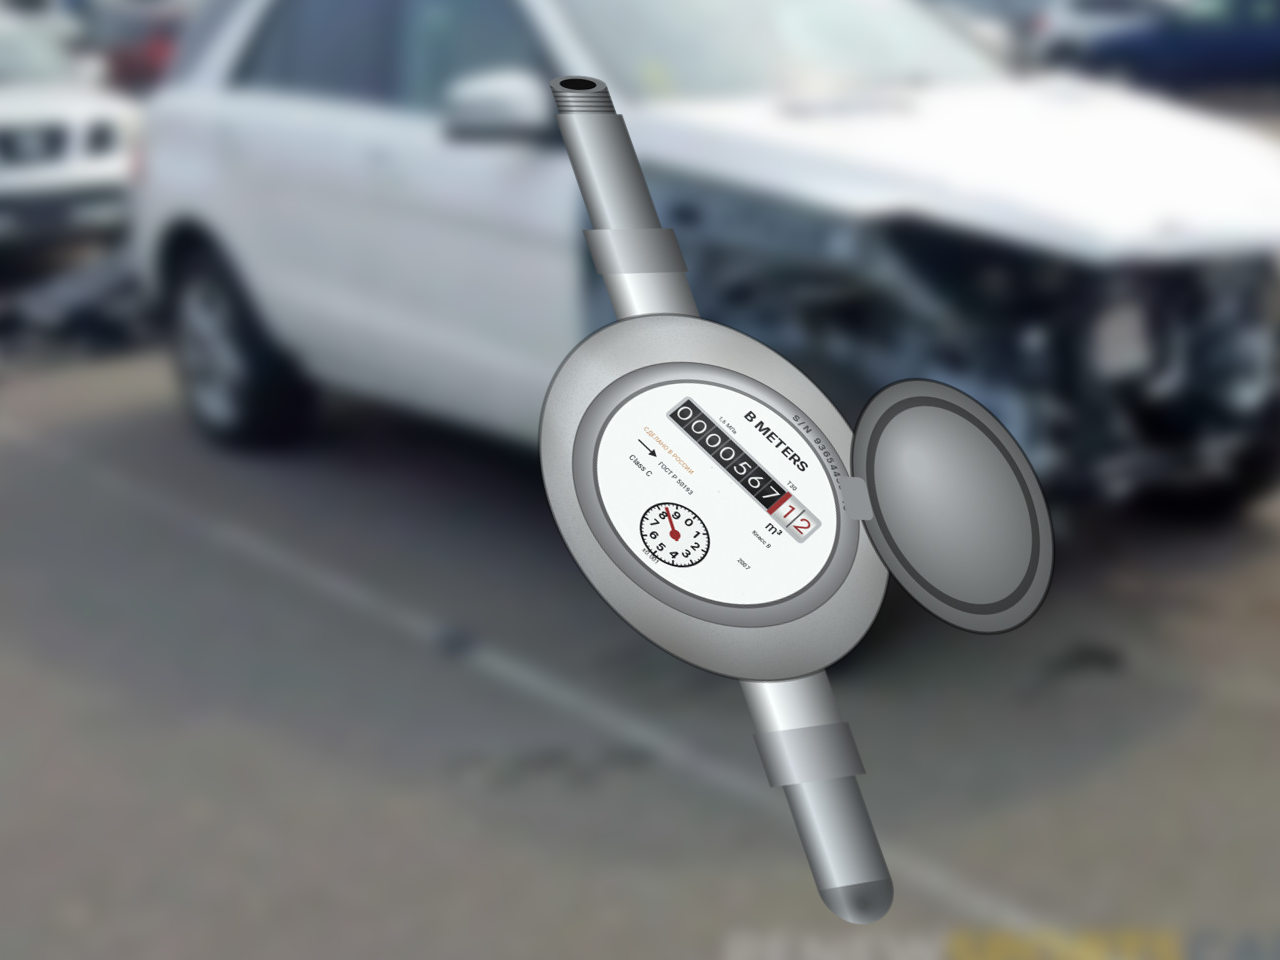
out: 567.128 m³
